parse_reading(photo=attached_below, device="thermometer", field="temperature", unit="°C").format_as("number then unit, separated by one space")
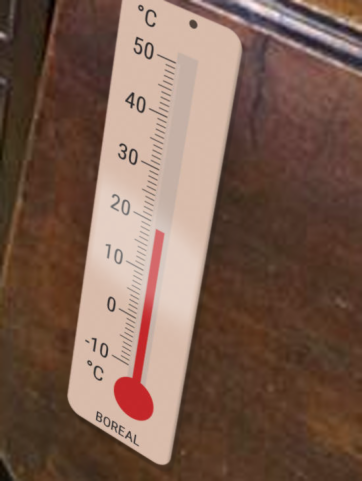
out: 19 °C
